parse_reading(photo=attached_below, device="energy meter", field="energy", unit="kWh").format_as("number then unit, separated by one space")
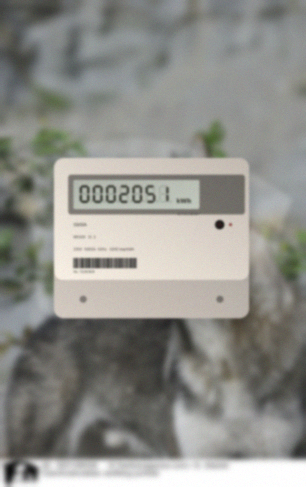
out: 2051 kWh
